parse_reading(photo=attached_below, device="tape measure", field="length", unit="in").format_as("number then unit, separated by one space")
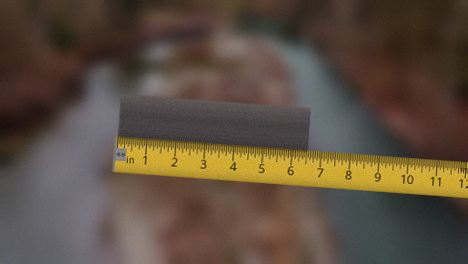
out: 6.5 in
